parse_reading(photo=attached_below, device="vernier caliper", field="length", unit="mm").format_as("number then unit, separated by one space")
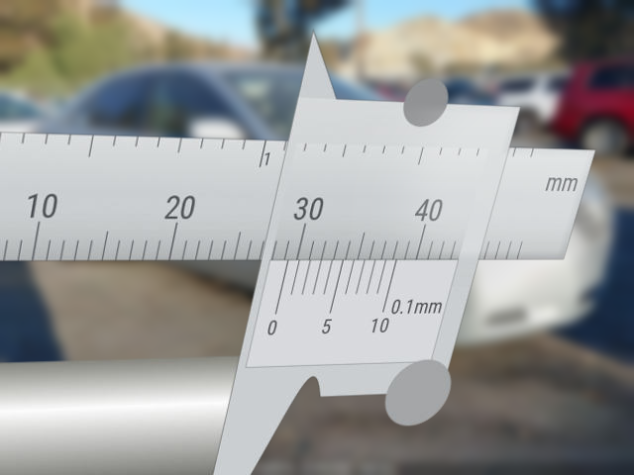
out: 29.3 mm
